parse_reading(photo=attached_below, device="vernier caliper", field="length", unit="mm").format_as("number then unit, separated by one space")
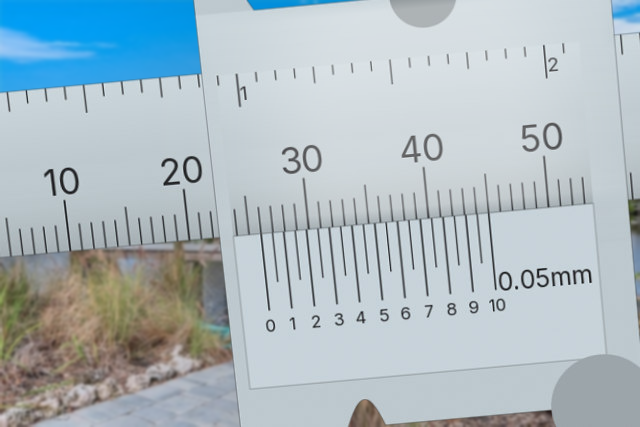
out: 26.0 mm
